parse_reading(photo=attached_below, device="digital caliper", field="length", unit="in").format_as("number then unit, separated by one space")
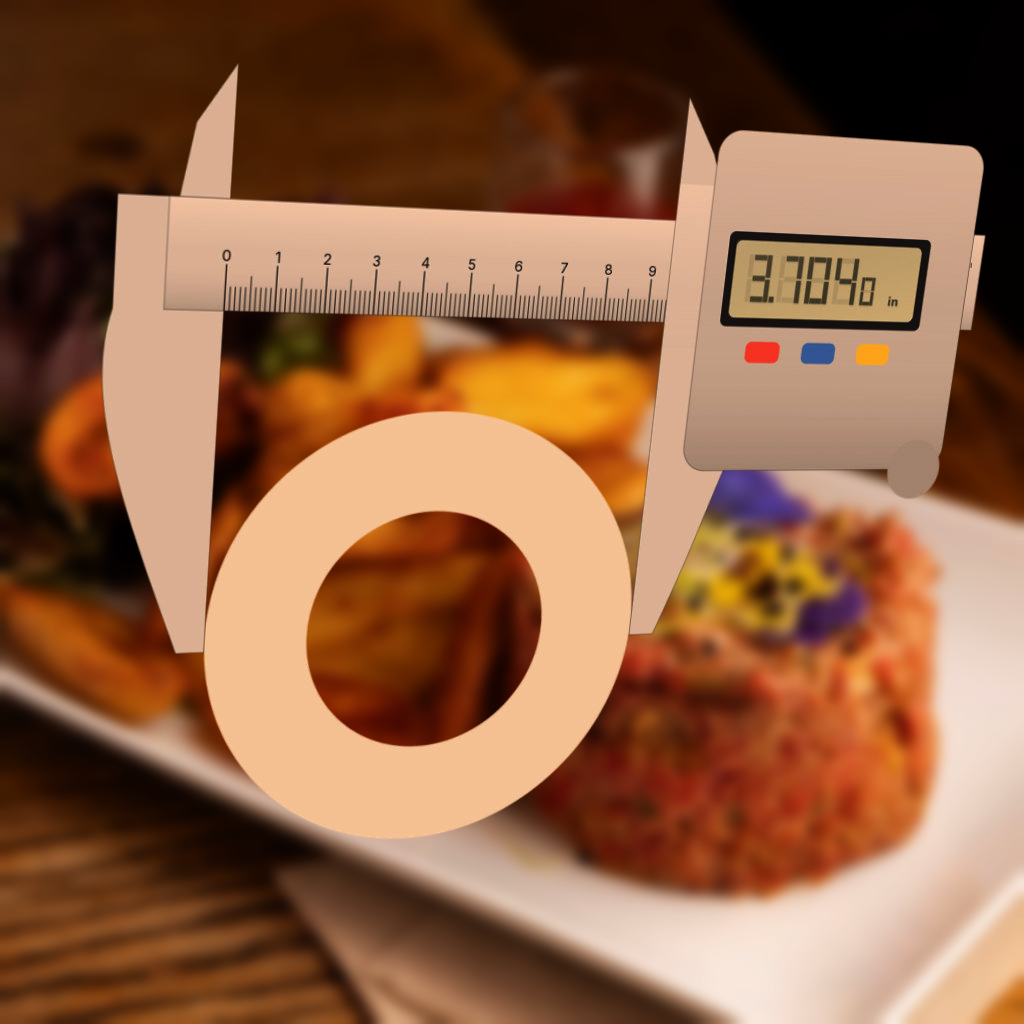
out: 3.7040 in
